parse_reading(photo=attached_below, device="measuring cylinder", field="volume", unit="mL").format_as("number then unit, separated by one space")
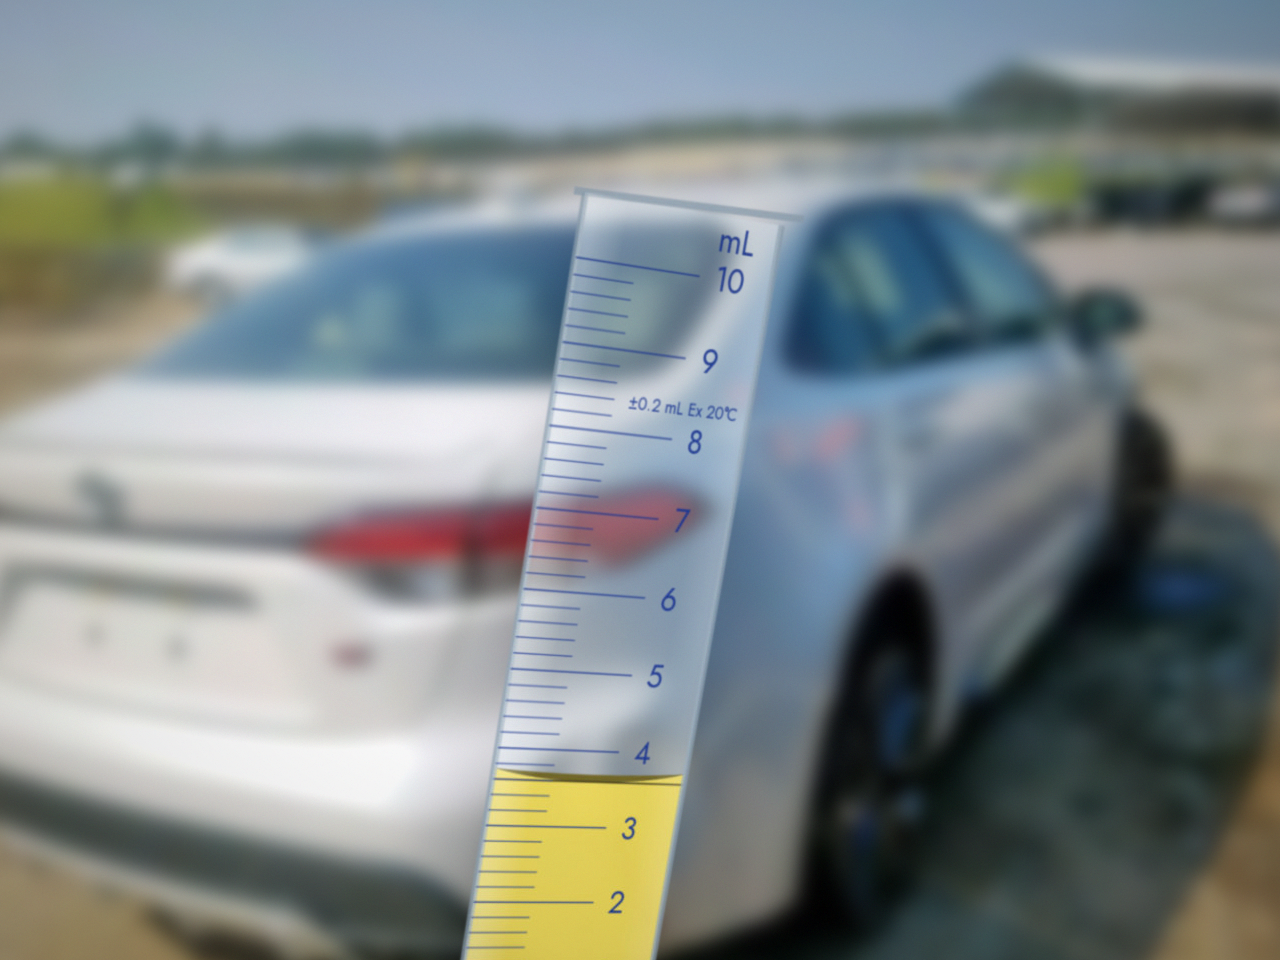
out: 3.6 mL
